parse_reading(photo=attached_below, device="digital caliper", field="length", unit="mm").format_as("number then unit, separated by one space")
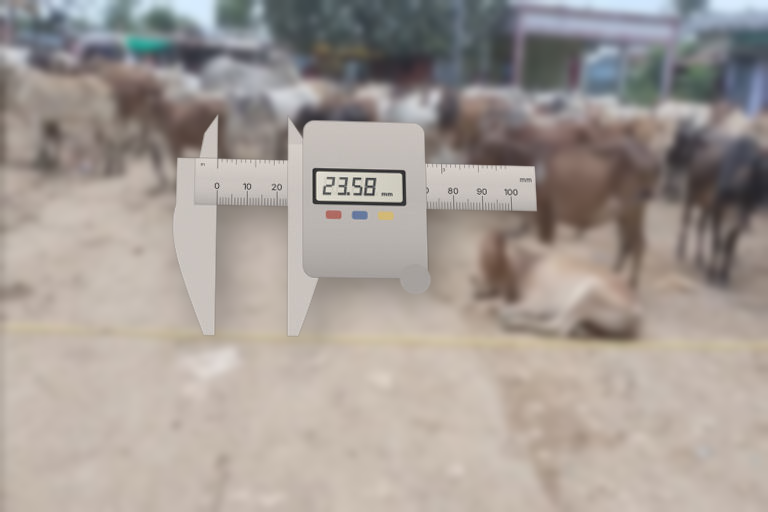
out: 23.58 mm
